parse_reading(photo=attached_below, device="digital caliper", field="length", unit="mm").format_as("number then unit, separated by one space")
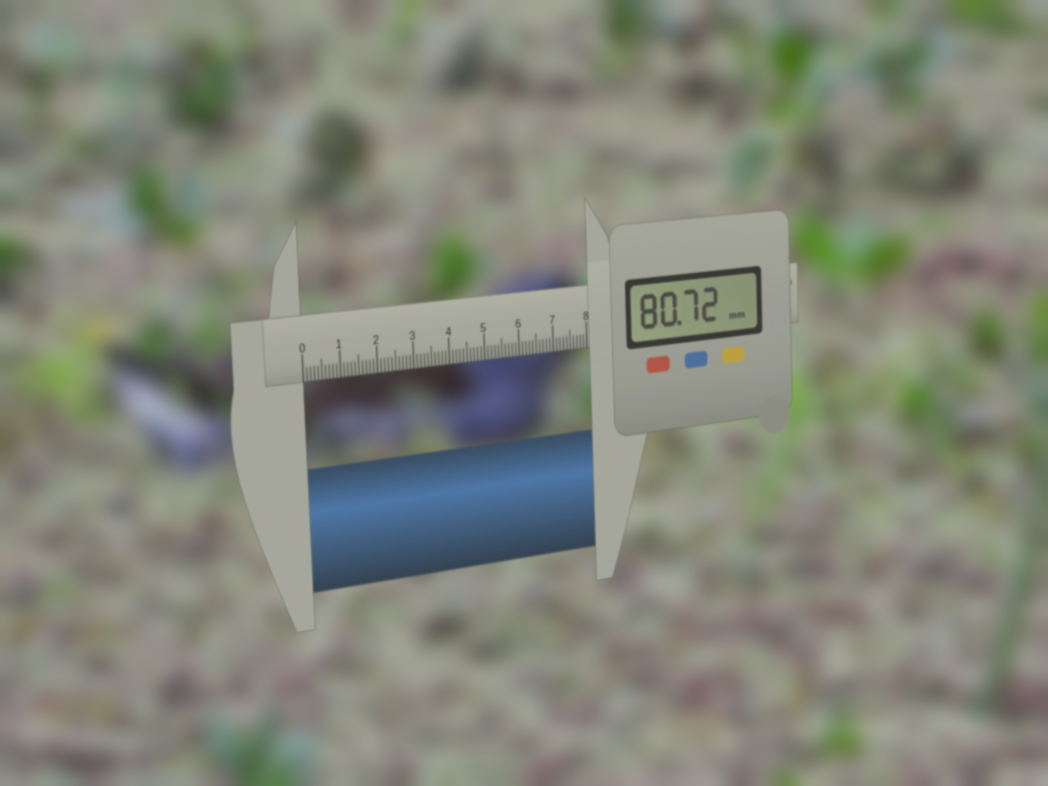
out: 80.72 mm
